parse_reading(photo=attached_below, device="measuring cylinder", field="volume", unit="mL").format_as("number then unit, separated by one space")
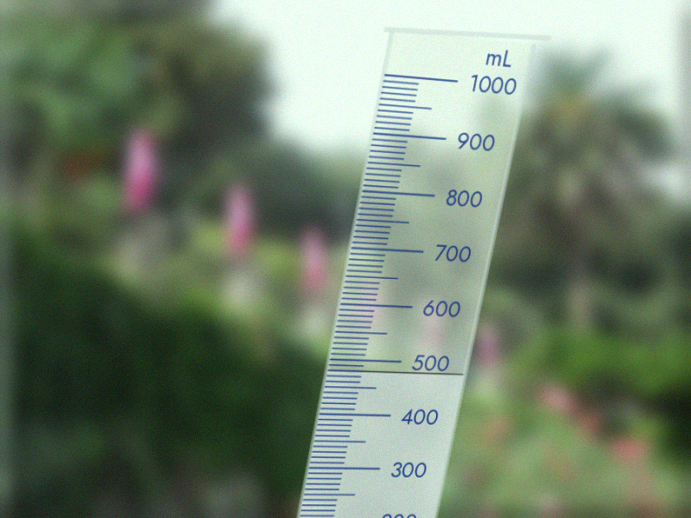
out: 480 mL
